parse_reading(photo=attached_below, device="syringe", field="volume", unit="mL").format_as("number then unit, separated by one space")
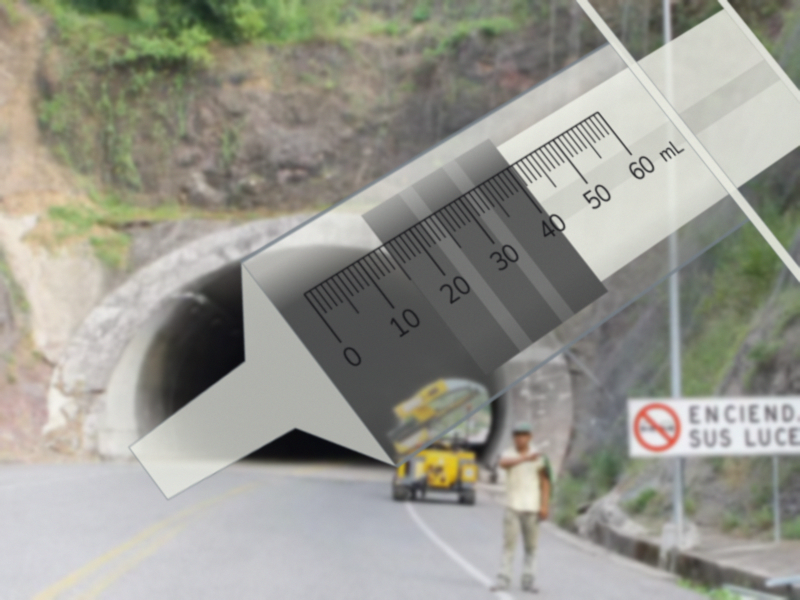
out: 15 mL
